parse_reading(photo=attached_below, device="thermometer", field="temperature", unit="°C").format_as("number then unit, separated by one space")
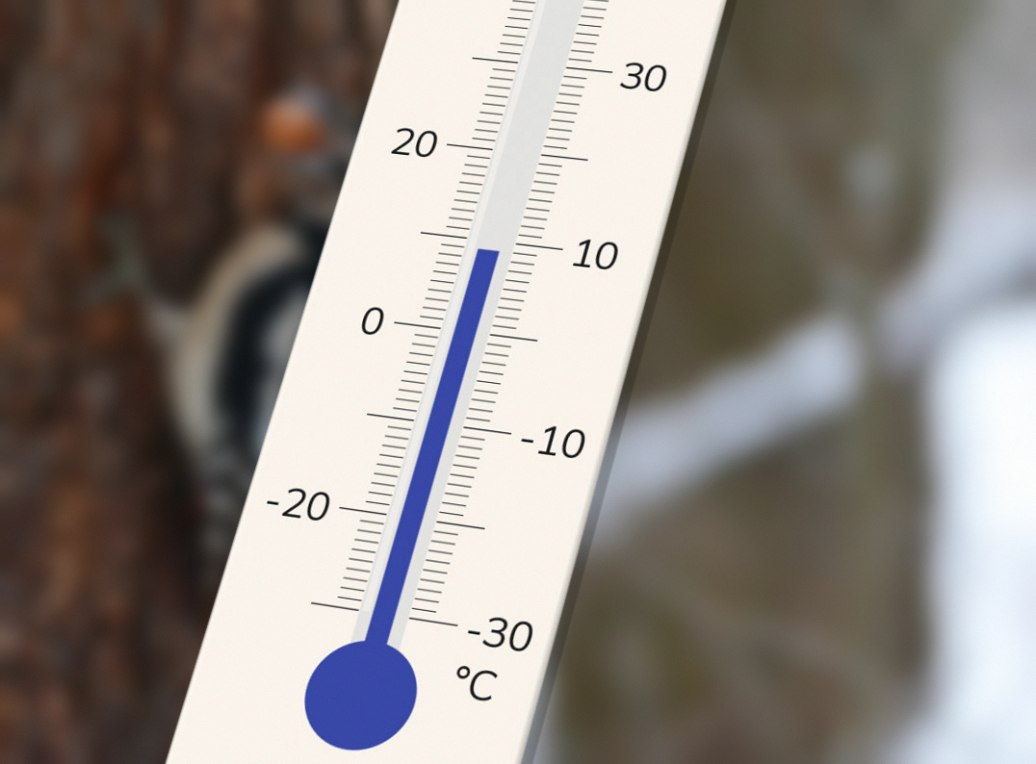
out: 9 °C
